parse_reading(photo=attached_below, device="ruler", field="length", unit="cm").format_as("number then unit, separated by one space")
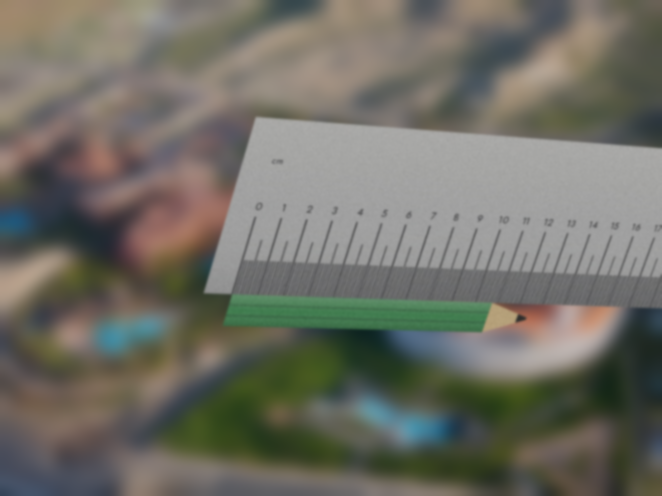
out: 12.5 cm
